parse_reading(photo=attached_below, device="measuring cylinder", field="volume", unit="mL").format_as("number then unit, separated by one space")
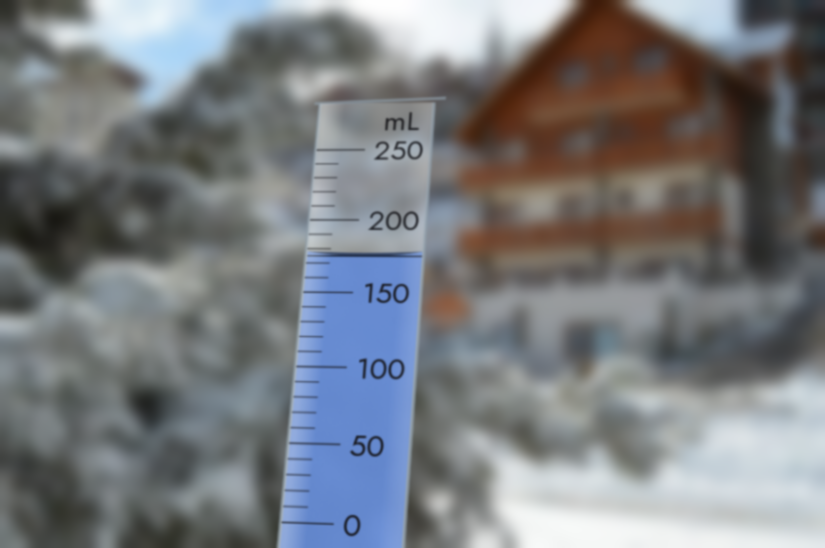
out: 175 mL
